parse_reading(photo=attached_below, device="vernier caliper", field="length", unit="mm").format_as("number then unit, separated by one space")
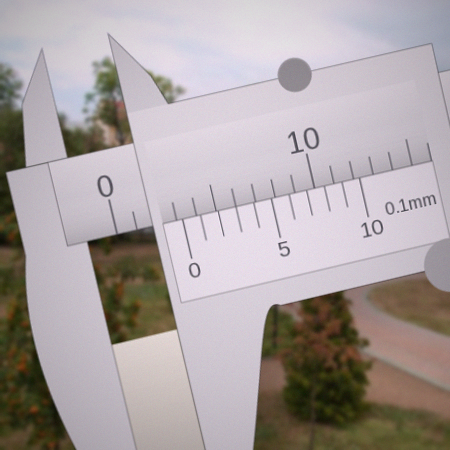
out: 3.3 mm
